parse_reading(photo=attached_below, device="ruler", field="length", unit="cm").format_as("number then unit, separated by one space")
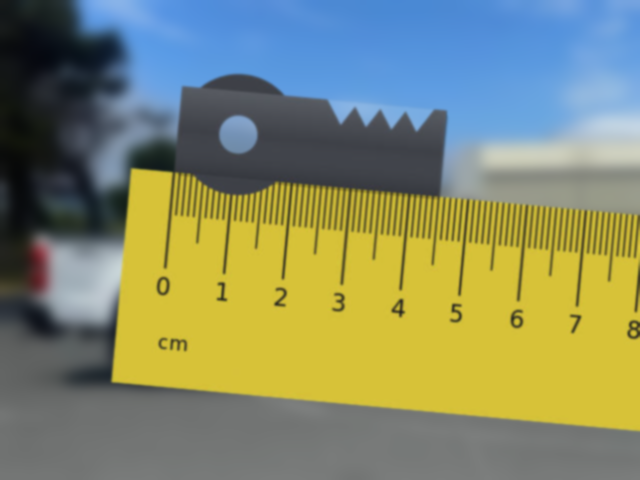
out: 4.5 cm
